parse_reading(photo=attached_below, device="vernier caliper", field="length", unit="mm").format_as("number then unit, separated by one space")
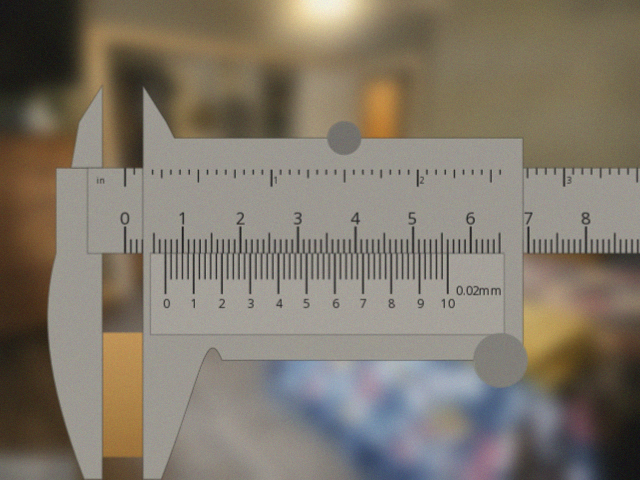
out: 7.0 mm
